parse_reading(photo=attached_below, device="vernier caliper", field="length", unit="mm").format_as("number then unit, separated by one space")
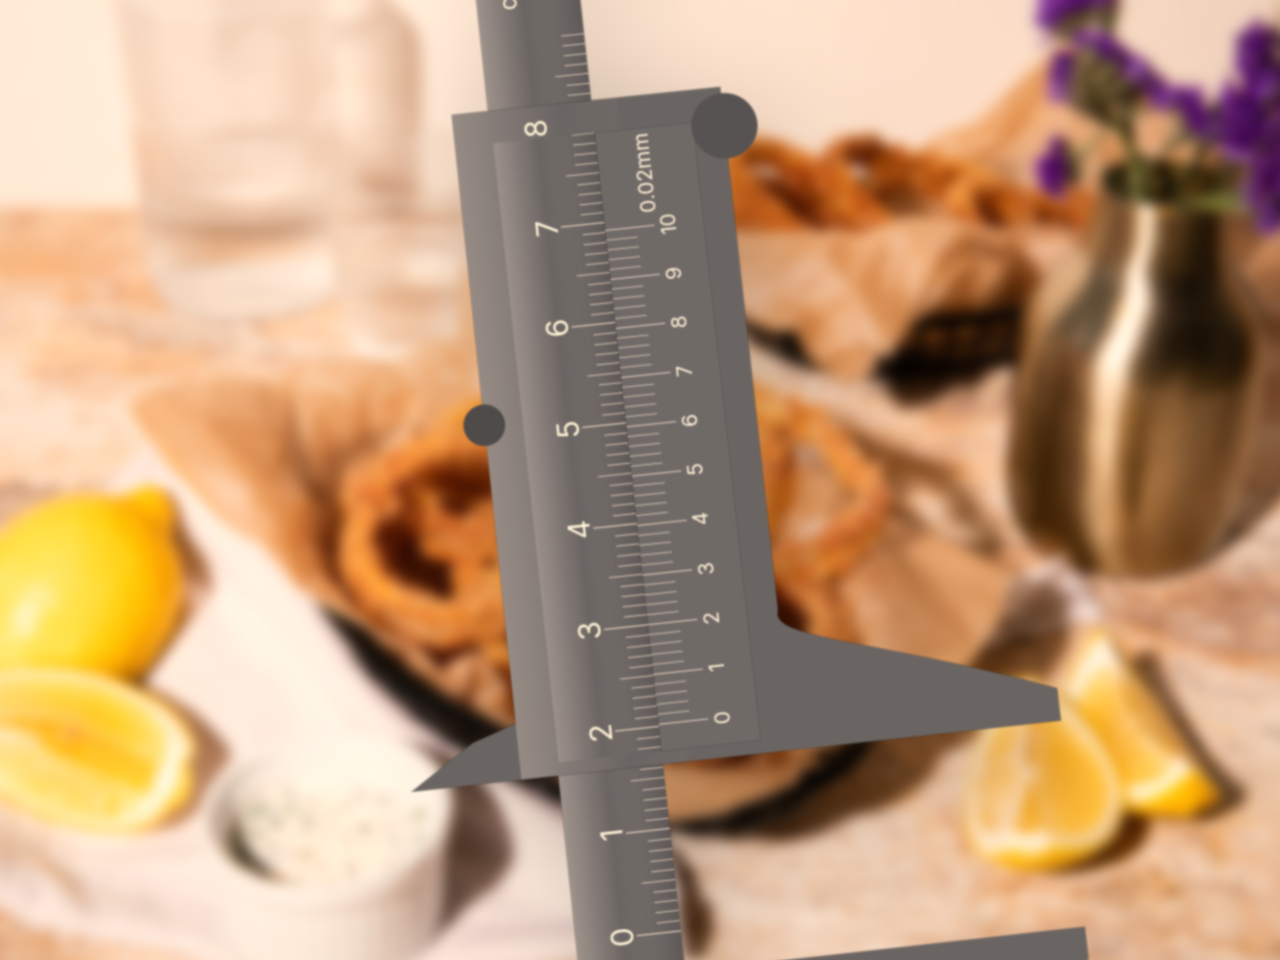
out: 20.2 mm
